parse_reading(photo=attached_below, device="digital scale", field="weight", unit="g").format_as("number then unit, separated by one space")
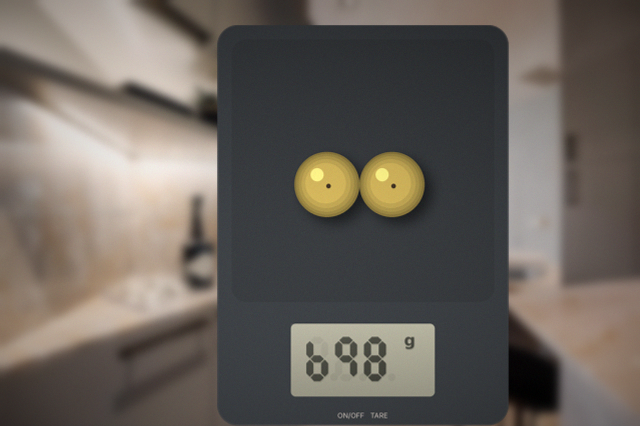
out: 698 g
